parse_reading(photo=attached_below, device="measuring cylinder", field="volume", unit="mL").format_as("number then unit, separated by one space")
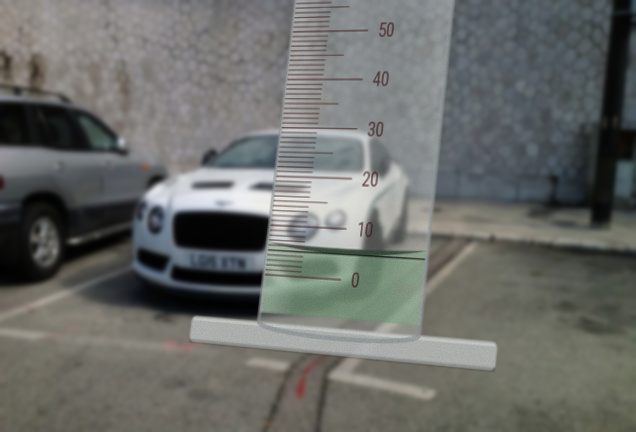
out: 5 mL
